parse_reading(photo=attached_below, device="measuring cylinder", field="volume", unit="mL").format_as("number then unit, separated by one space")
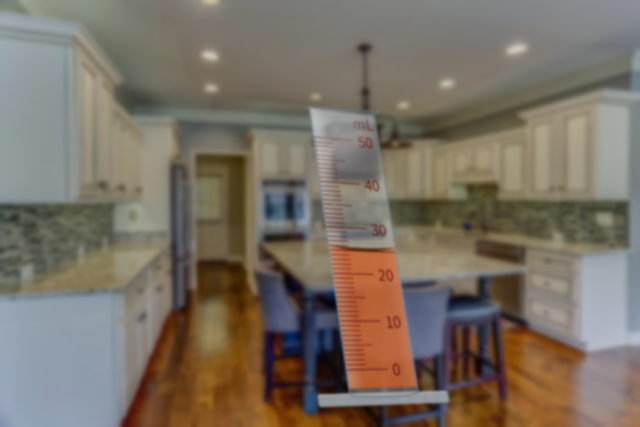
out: 25 mL
